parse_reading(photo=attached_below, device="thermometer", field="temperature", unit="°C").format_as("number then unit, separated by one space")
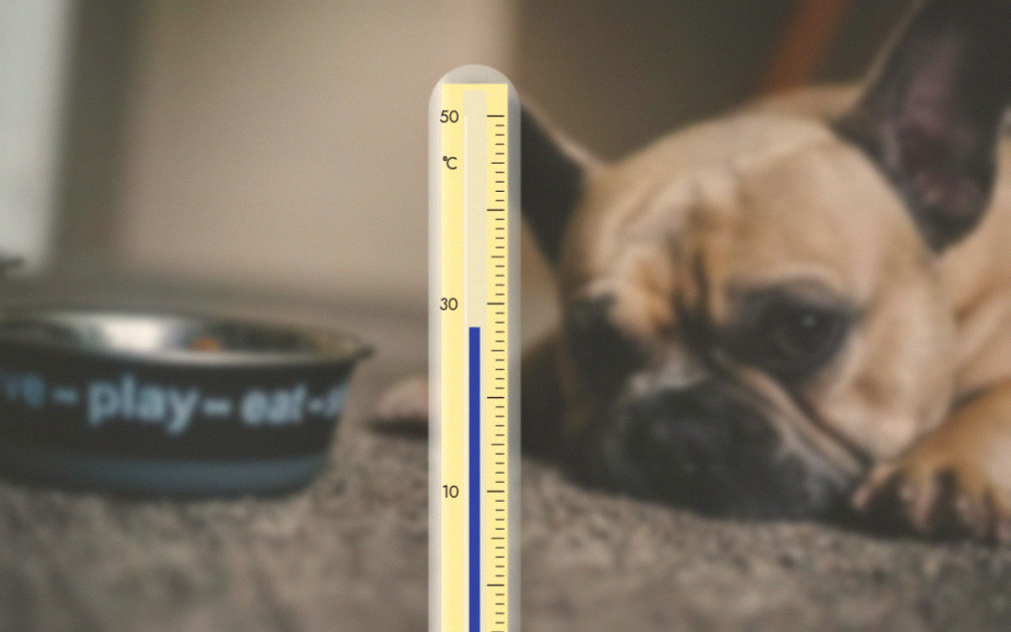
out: 27.5 °C
